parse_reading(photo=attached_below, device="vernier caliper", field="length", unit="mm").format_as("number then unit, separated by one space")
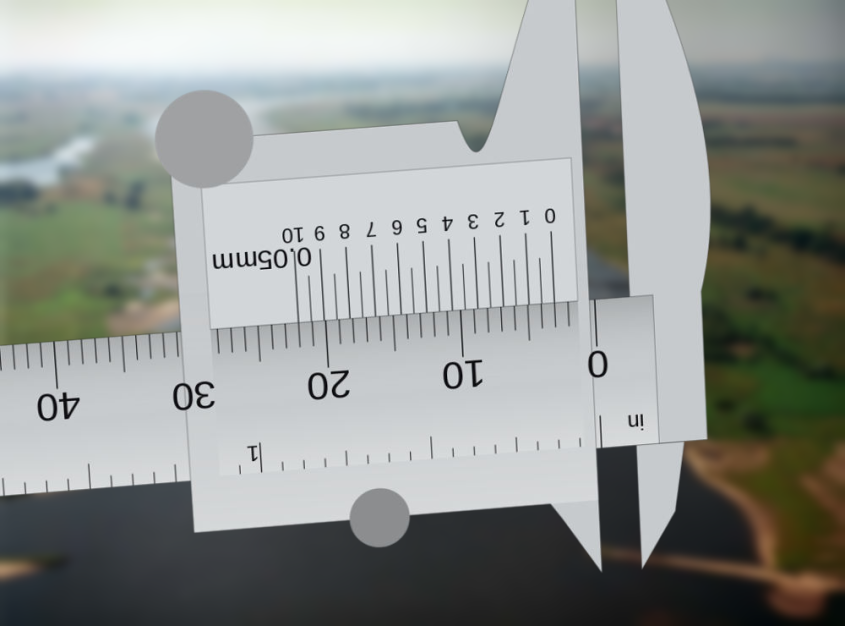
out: 3.0 mm
